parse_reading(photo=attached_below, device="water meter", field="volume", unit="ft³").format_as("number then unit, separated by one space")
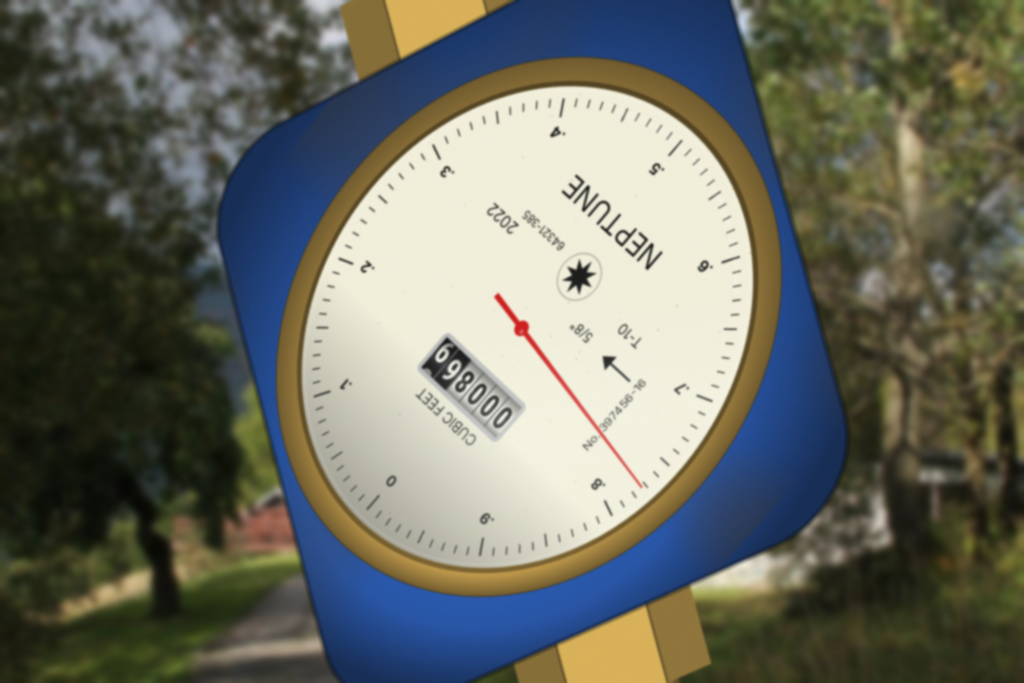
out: 868.77 ft³
